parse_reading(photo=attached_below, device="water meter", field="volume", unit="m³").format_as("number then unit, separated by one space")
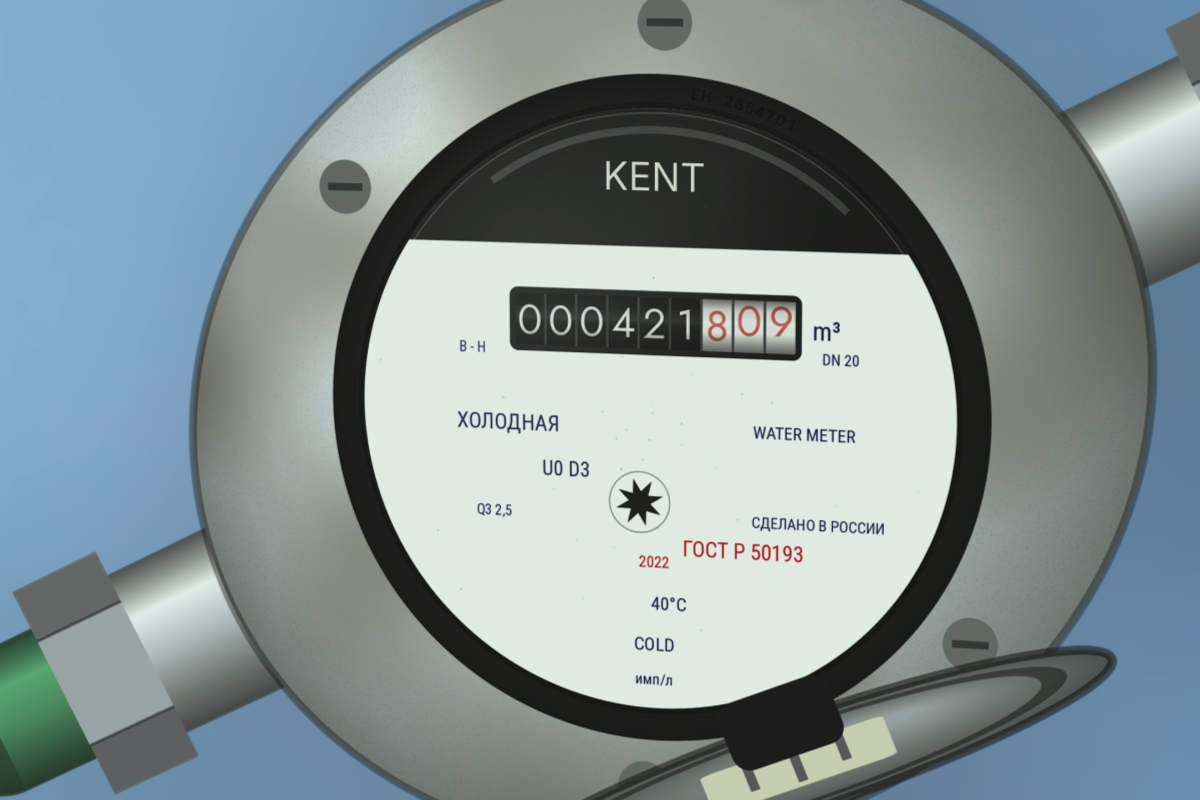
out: 421.809 m³
